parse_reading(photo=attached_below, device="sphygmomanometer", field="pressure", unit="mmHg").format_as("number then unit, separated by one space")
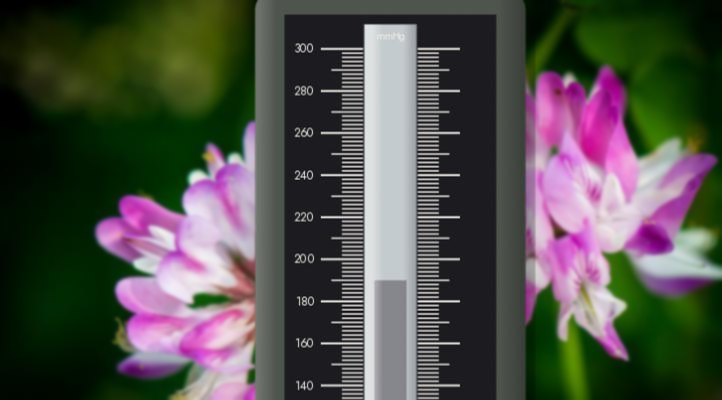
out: 190 mmHg
